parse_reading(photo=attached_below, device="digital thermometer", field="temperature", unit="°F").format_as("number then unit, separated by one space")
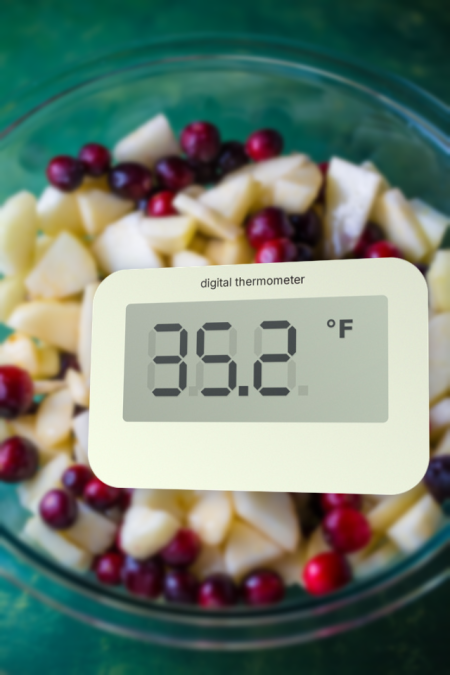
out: 35.2 °F
